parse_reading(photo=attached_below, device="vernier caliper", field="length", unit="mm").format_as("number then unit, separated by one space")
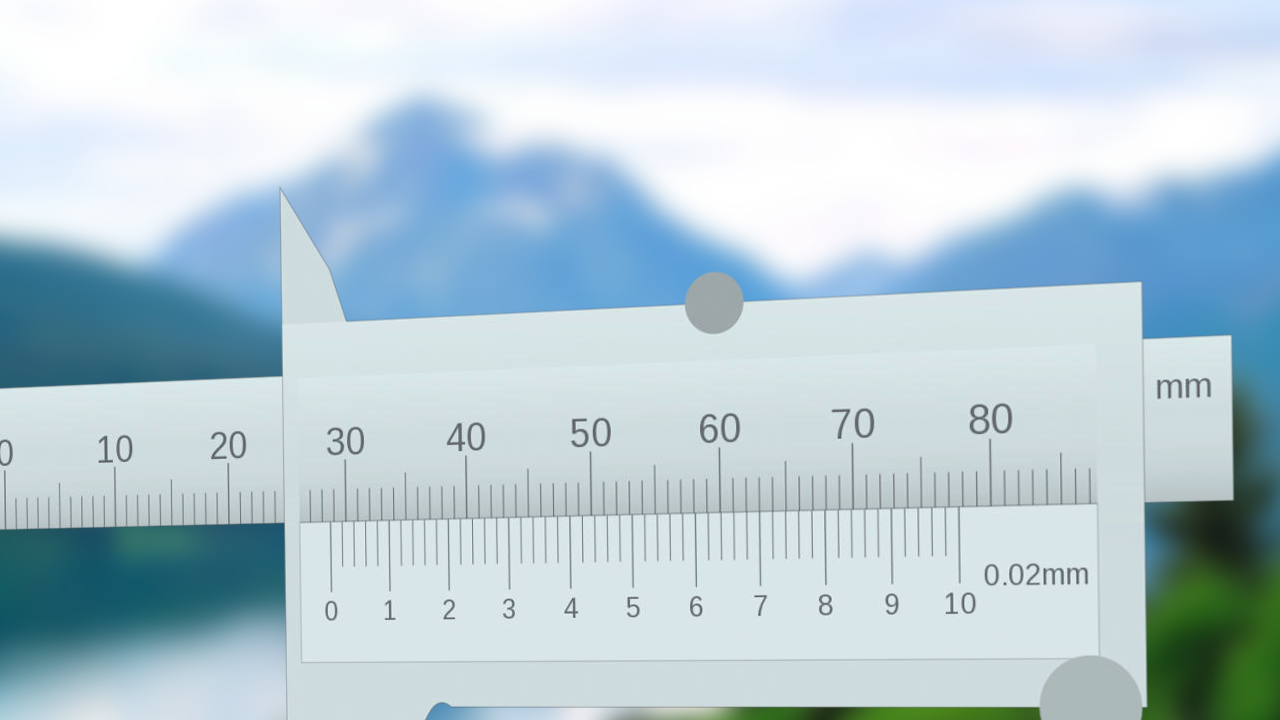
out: 28.7 mm
